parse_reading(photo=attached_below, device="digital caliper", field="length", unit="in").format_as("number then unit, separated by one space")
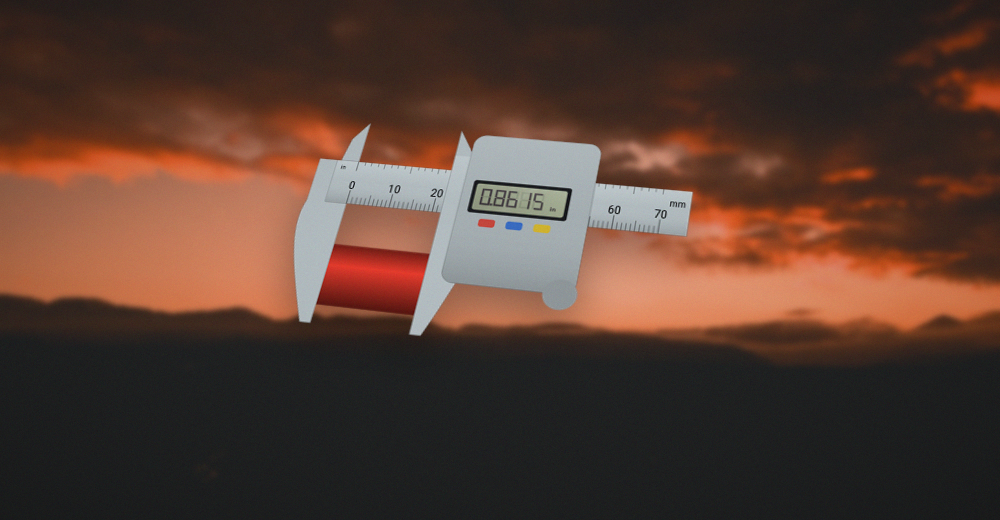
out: 0.8615 in
